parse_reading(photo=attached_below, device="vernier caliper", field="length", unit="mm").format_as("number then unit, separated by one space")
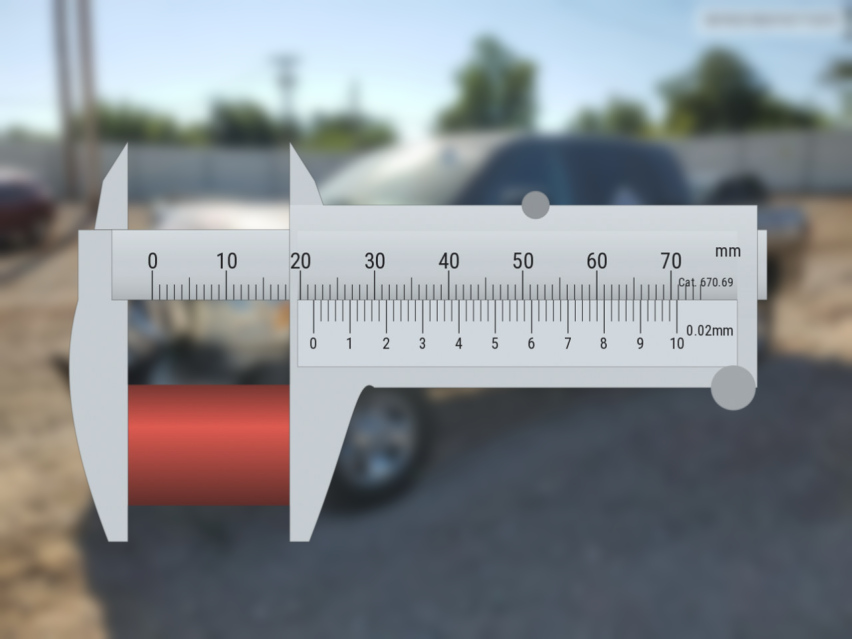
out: 21.8 mm
